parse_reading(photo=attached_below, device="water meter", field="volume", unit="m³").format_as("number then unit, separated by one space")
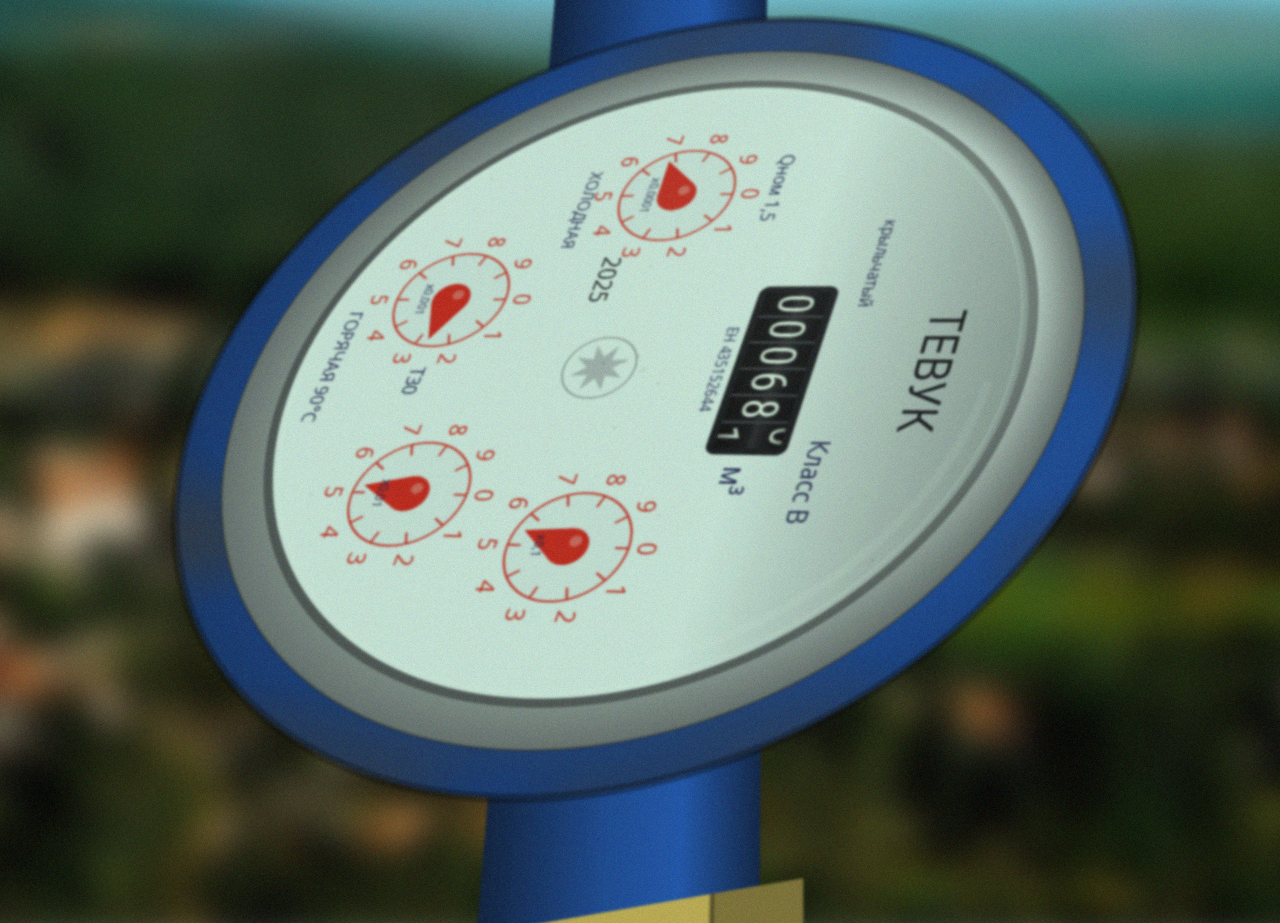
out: 680.5526 m³
